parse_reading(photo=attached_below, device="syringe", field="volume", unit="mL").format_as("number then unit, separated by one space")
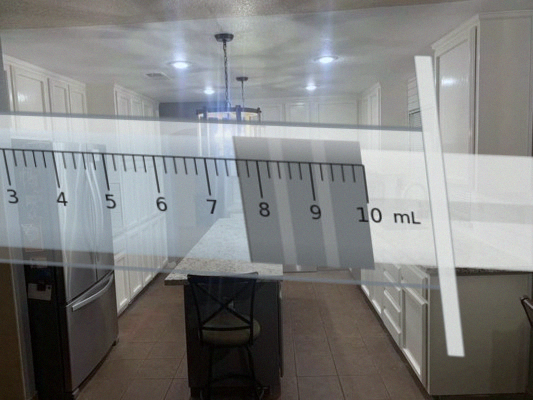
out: 7.6 mL
